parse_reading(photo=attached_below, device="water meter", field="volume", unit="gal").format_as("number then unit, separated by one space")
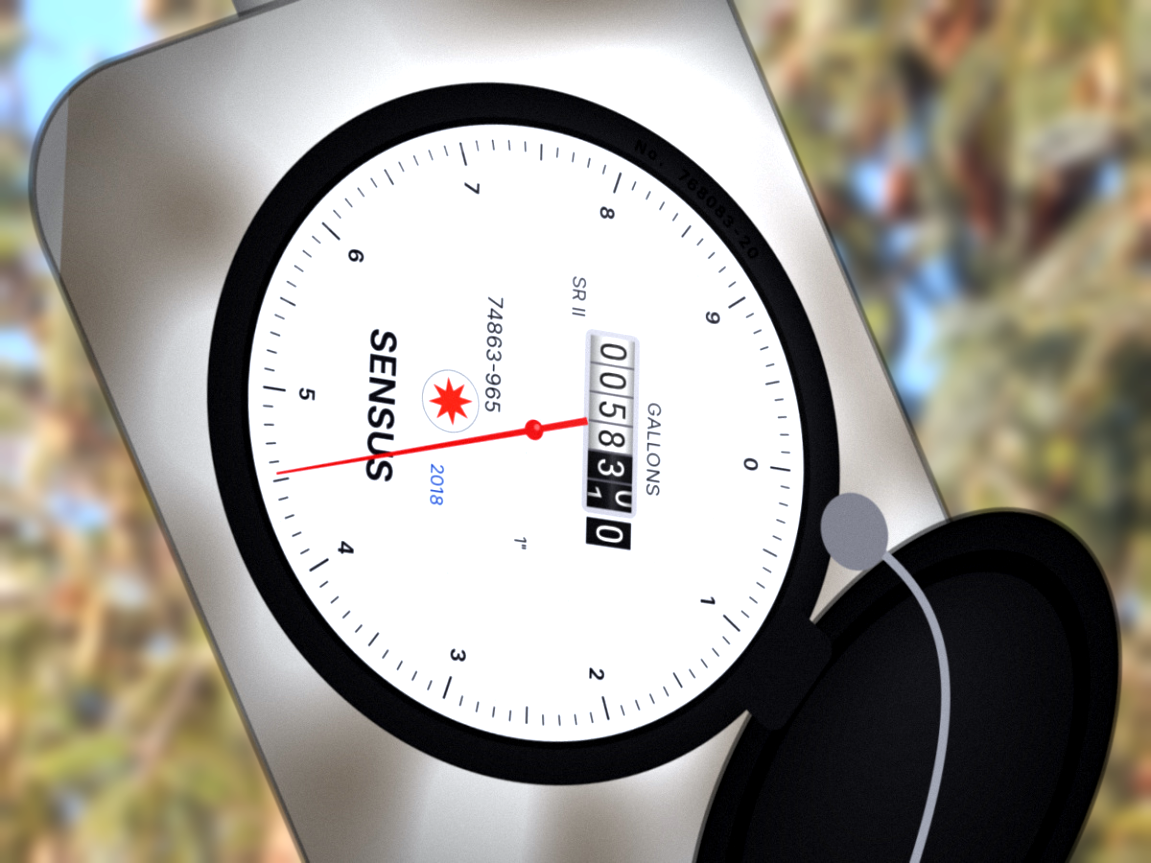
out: 58304.5 gal
